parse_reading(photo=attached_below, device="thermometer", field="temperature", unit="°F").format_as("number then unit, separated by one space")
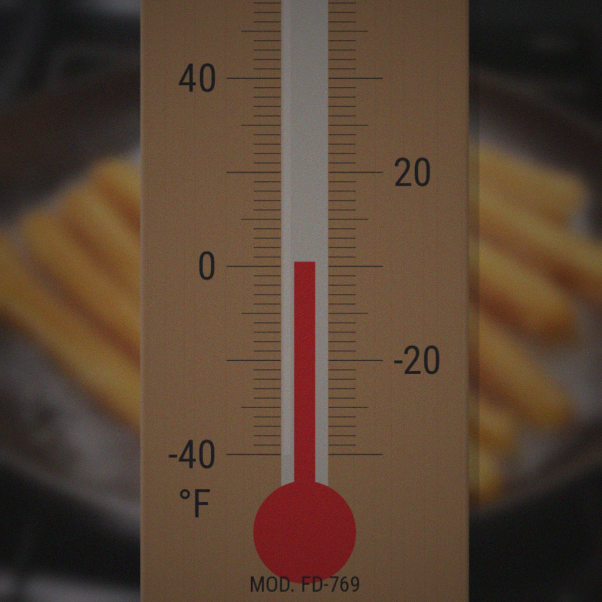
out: 1 °F
